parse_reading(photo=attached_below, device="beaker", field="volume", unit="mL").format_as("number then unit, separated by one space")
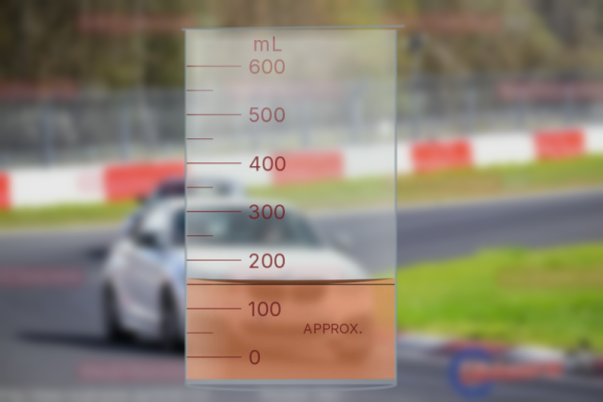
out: 150 mL
